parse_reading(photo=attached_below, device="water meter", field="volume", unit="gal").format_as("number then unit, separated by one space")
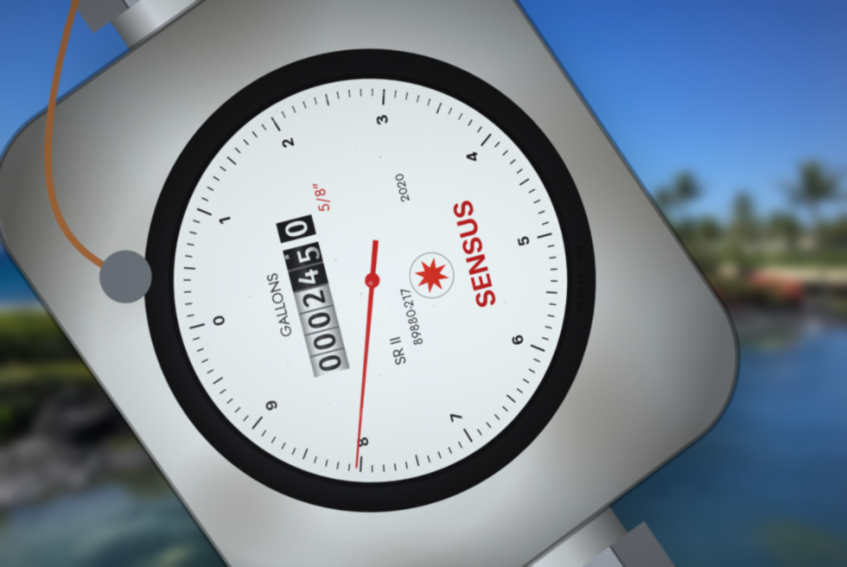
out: 2448.0 gal
